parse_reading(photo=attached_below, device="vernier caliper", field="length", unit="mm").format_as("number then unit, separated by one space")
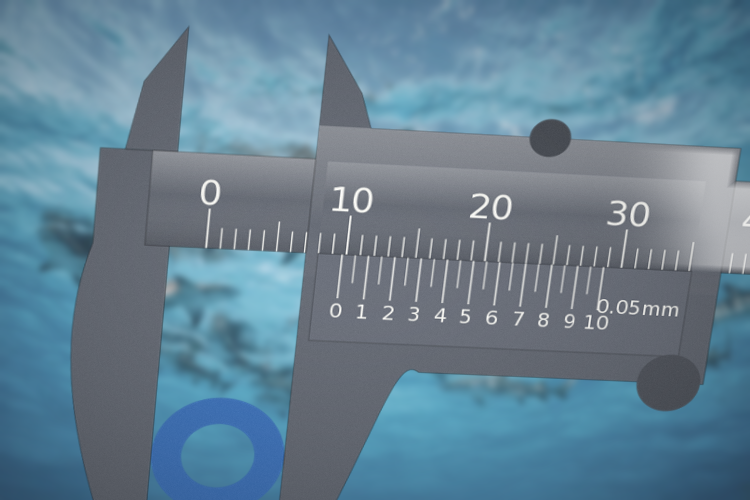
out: 9.7 mm
